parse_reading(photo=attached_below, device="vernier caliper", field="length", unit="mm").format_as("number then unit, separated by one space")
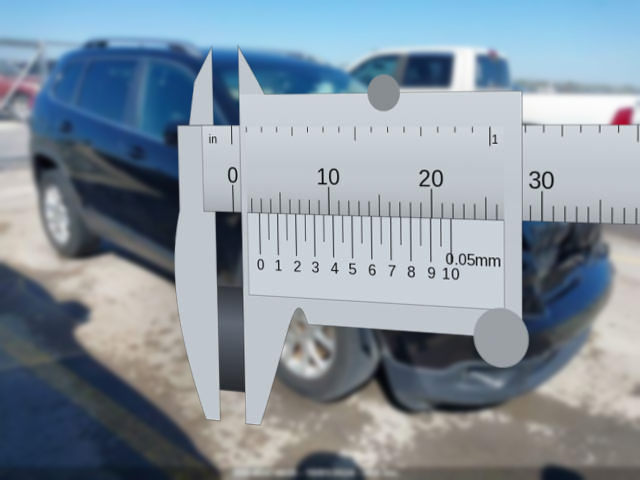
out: 2.8 mm
